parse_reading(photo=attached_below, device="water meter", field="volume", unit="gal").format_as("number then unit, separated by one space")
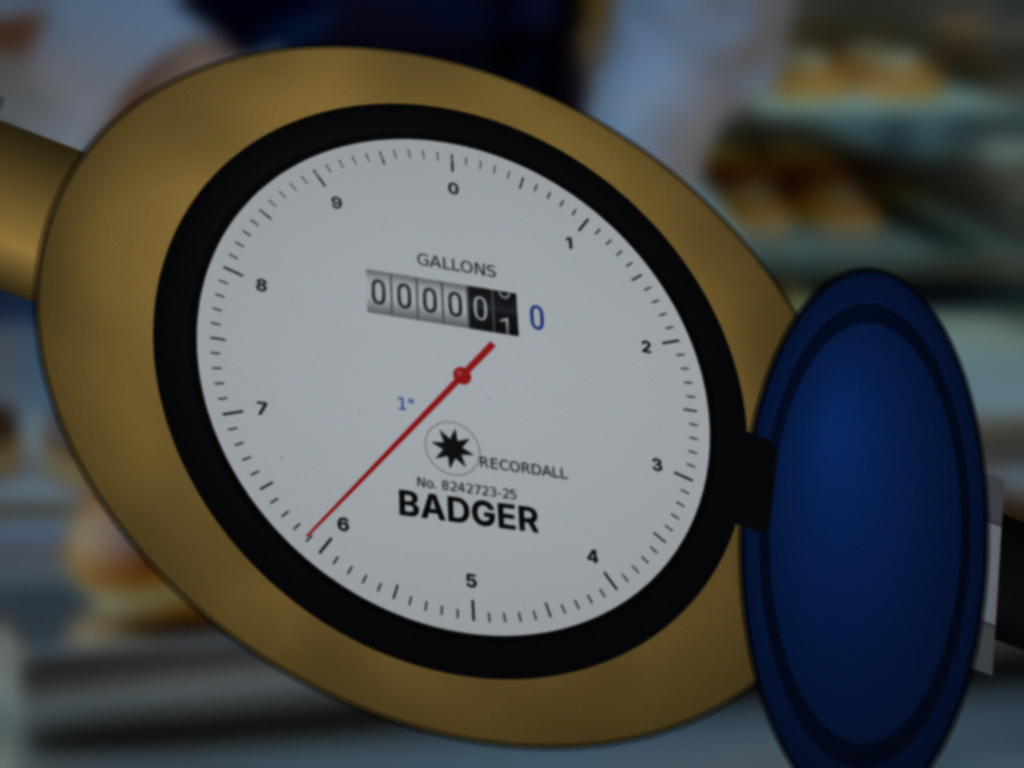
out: 6.1 gal
